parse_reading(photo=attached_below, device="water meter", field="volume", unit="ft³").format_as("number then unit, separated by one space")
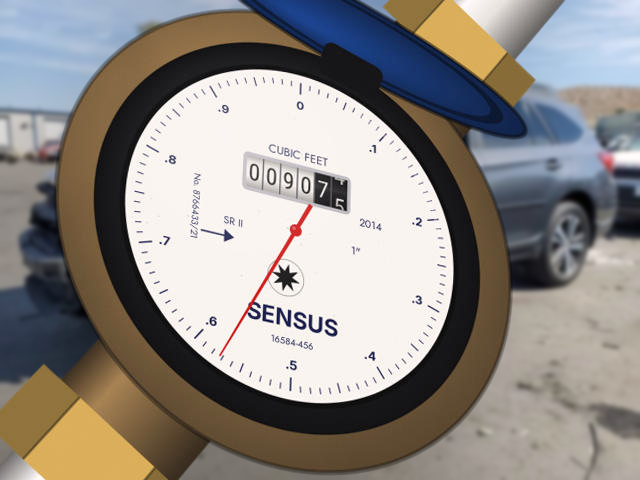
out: 9074.57 ft³
